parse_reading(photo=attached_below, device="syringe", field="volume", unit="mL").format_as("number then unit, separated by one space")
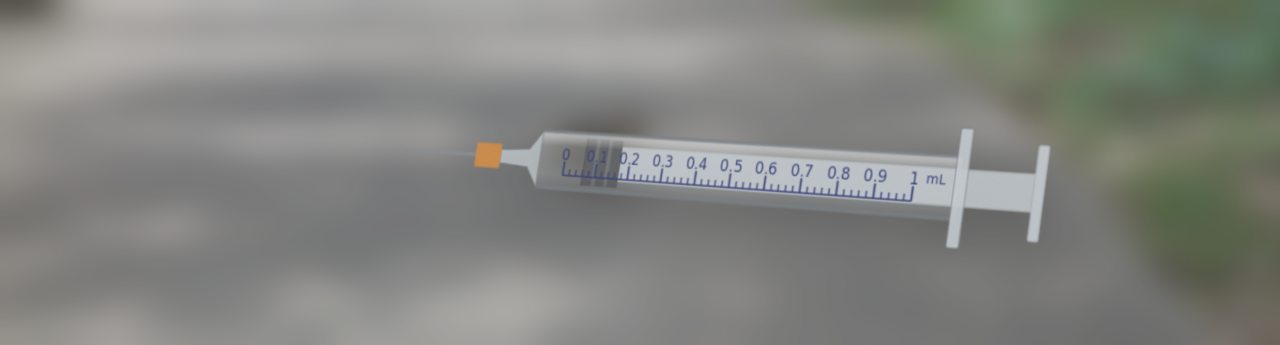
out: 0.06 mL
